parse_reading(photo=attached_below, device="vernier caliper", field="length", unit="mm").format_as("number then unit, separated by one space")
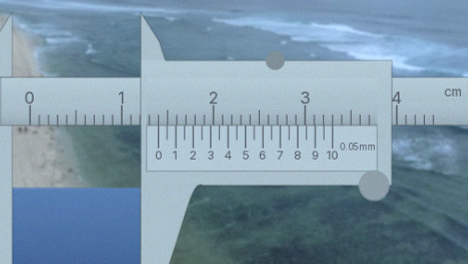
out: 14.0 mm
